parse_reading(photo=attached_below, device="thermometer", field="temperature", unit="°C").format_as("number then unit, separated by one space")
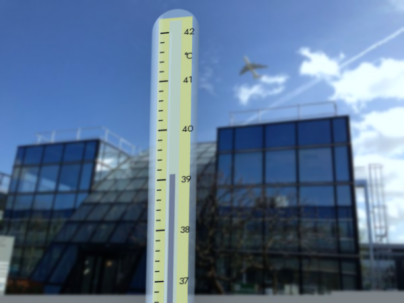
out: 39.1 °C
